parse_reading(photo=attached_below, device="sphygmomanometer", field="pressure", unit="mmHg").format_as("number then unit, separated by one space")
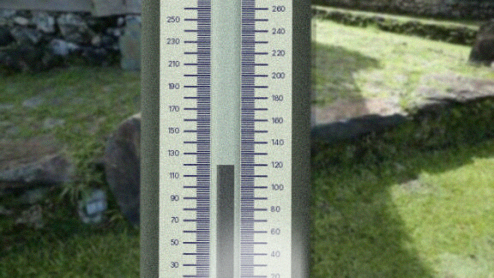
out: 120 mmHg
